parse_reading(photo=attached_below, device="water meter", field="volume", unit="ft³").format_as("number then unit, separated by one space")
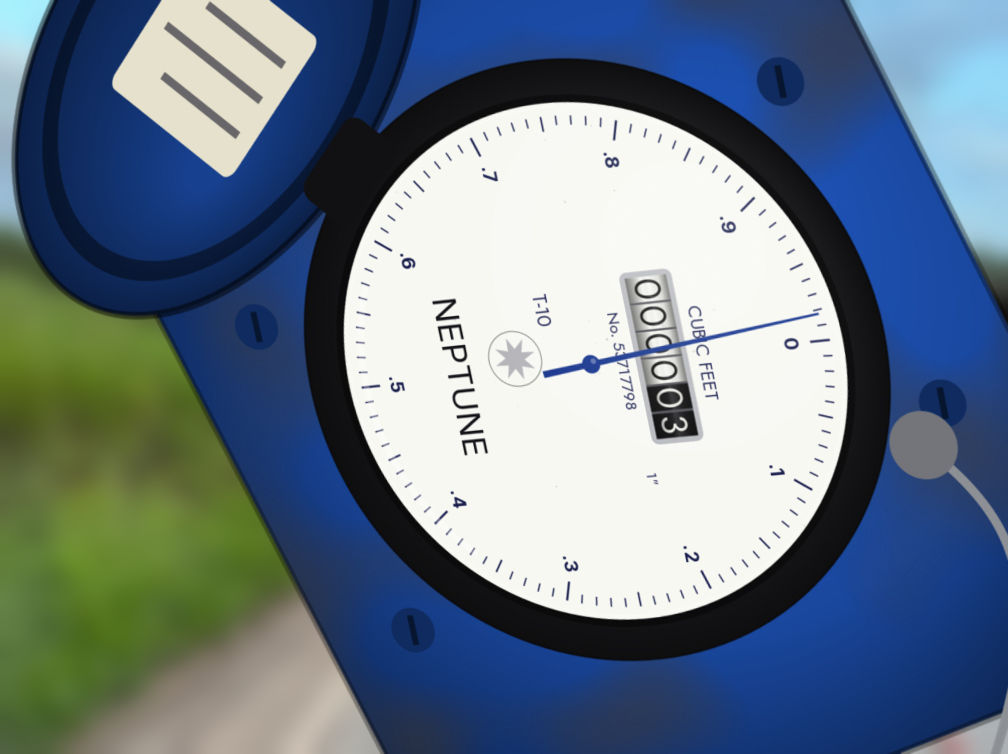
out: 2.98 ft³
